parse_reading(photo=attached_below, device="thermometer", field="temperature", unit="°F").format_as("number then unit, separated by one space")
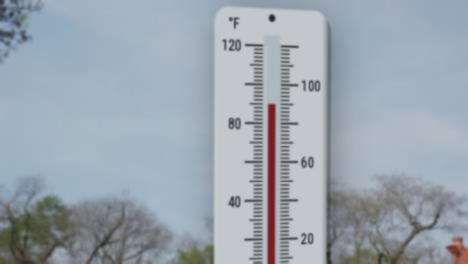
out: 90 °F
